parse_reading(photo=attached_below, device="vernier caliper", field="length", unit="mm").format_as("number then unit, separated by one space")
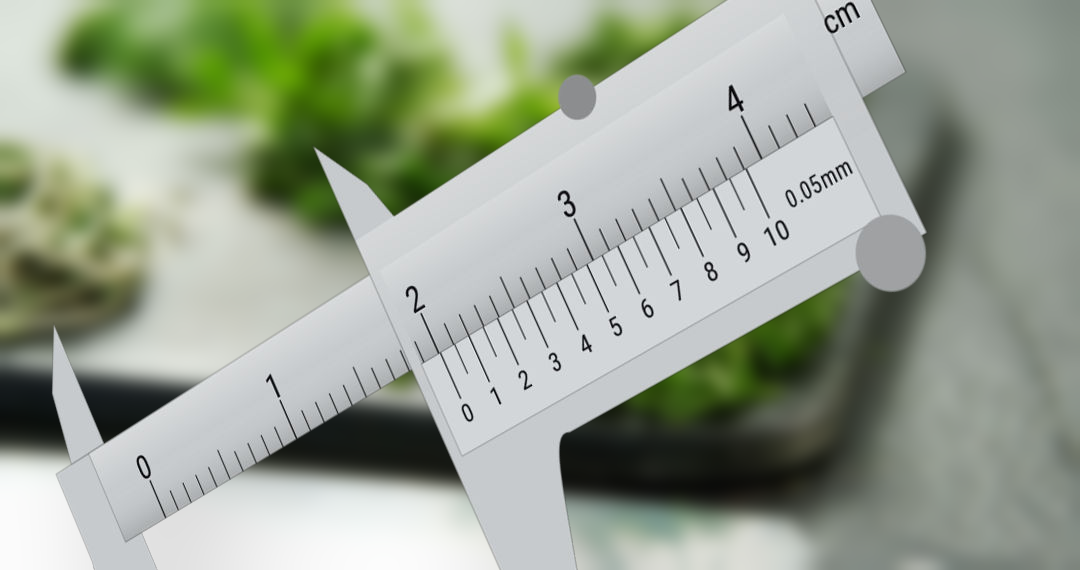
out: 20.1 mm
